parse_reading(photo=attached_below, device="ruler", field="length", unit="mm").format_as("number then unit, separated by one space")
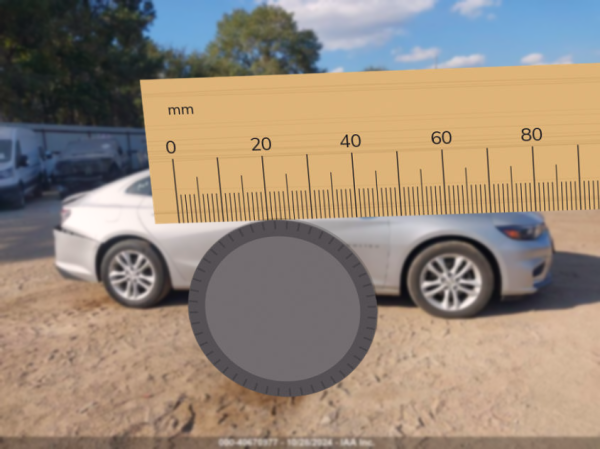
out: 43 mm
